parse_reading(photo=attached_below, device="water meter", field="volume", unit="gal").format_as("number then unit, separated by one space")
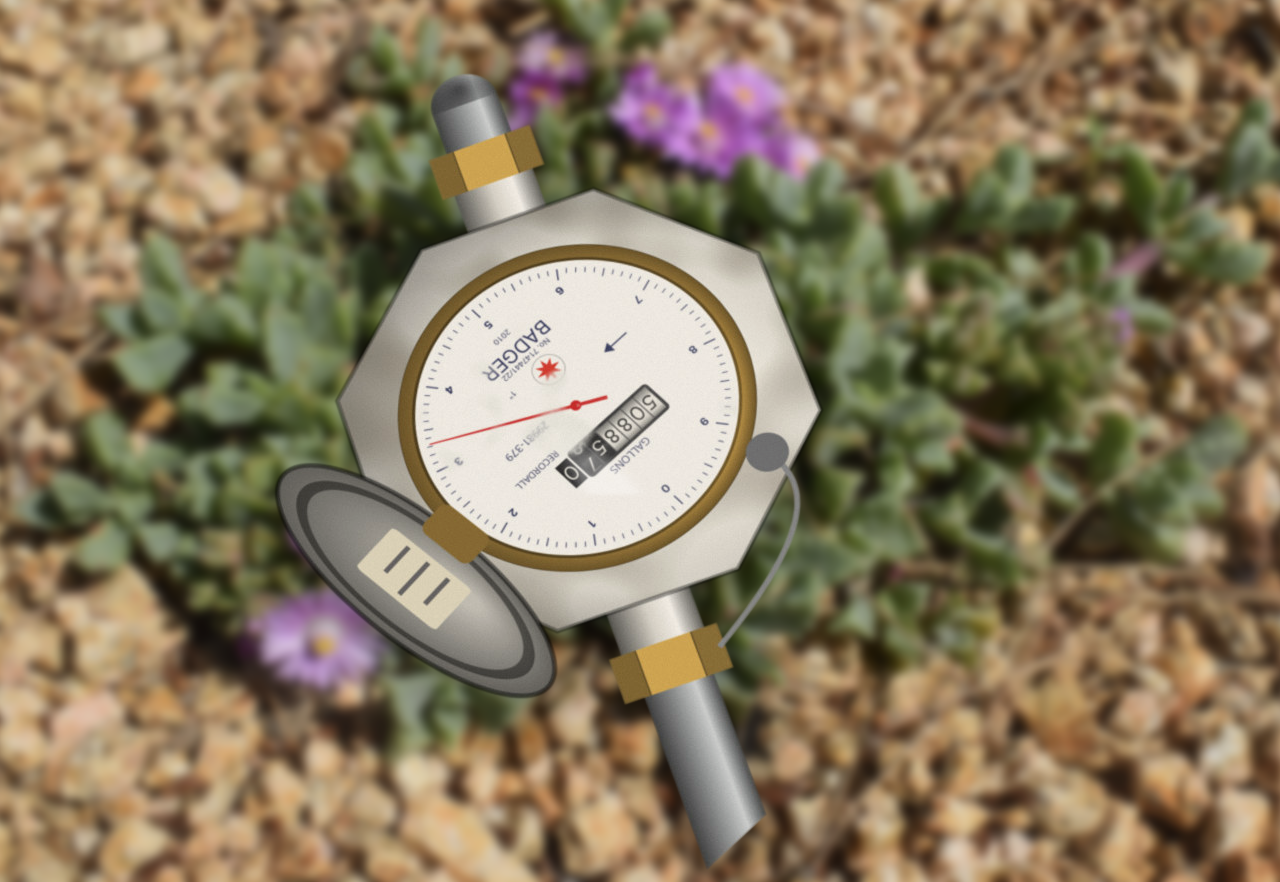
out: 5088573.3 gal
